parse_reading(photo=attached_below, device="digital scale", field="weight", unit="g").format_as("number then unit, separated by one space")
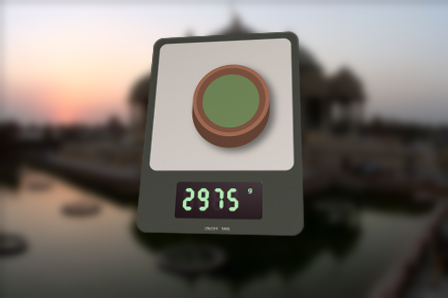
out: 2975 g
